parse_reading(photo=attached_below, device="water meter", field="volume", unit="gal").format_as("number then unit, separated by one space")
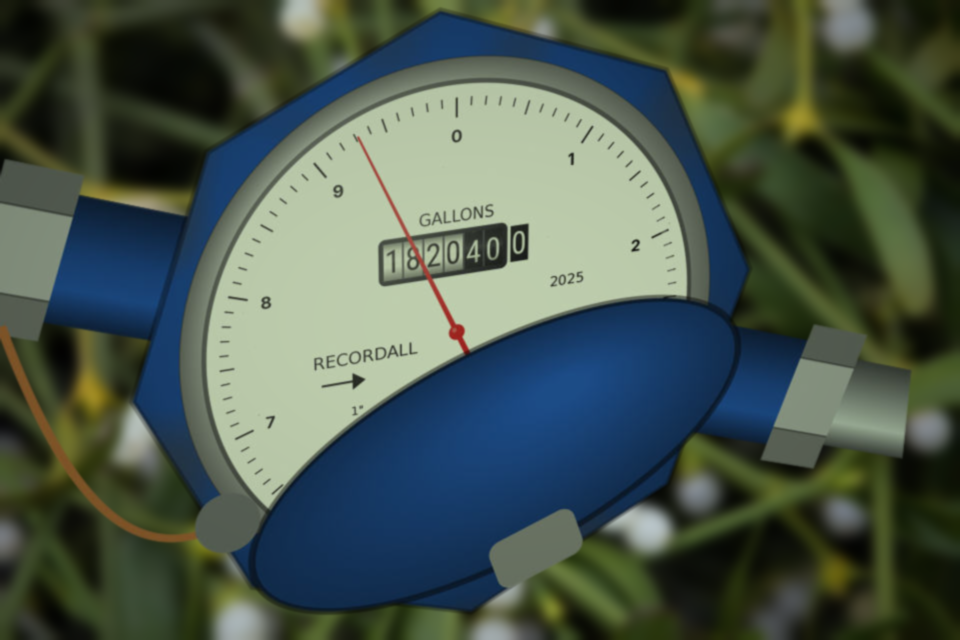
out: 1820399.3 gal
